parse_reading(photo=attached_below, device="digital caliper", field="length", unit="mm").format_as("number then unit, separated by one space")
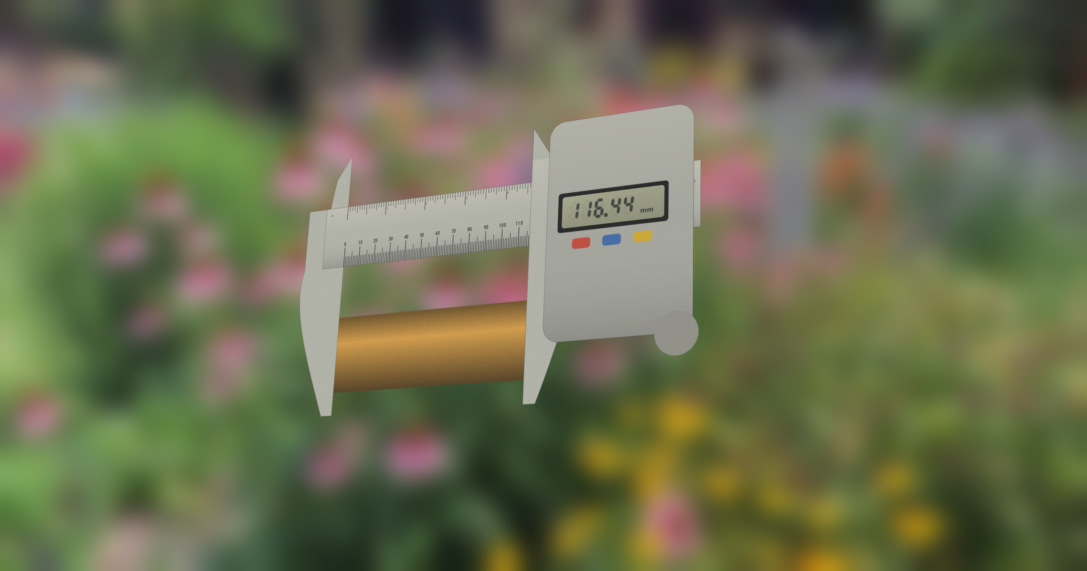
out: 116.44 mm
